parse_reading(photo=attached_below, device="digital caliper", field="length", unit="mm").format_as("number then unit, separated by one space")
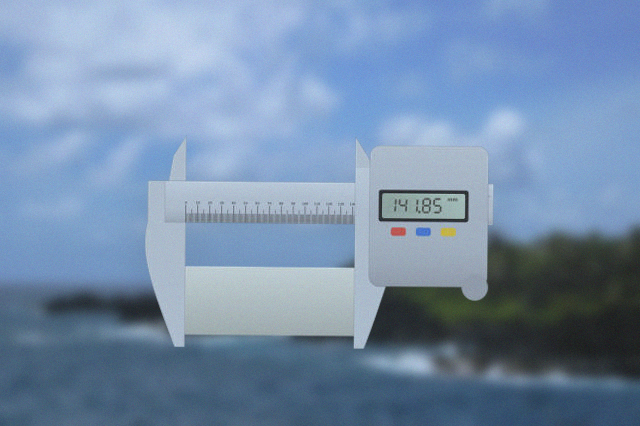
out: 141.85 mm
